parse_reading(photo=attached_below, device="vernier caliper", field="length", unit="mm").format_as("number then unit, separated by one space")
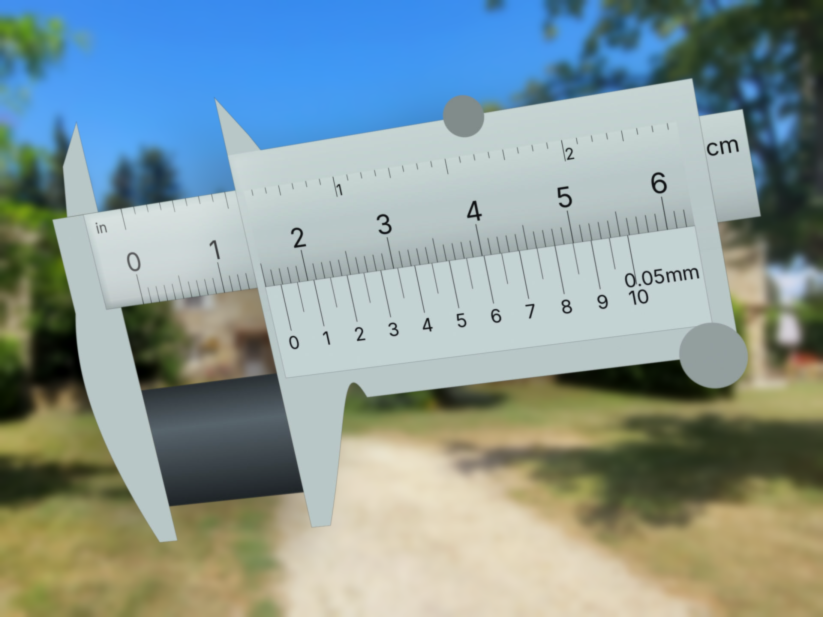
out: 16.8 mm
